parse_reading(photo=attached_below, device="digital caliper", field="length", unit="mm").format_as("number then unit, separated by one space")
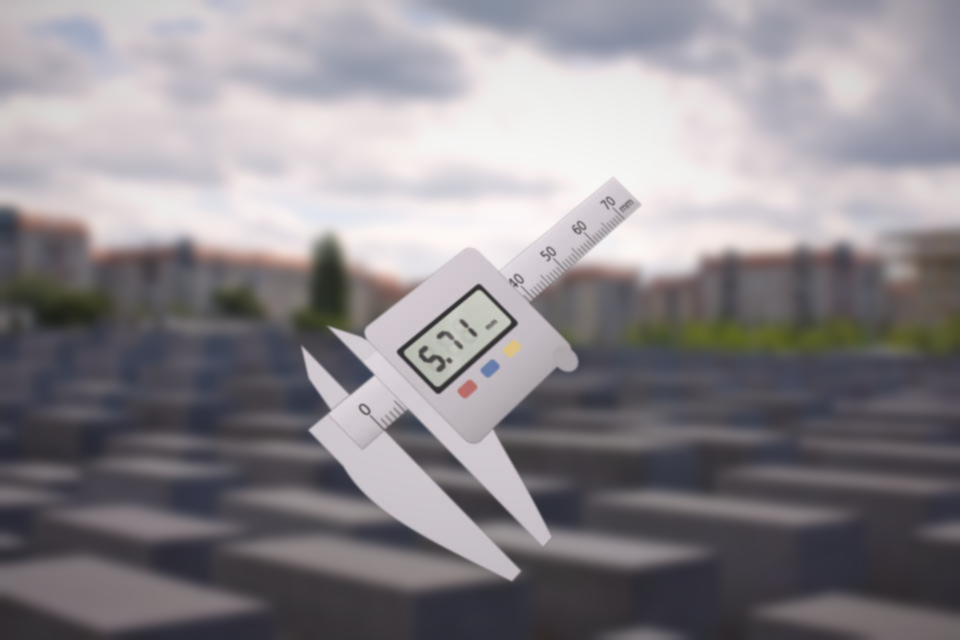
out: 5.71 mm
